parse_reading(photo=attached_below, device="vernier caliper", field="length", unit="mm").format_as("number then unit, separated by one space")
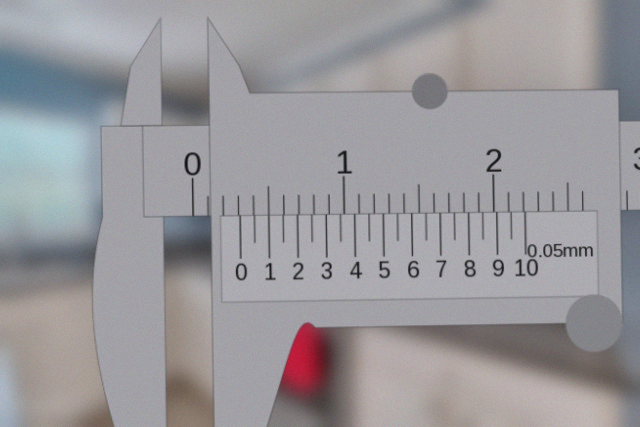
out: 3.1 mm
